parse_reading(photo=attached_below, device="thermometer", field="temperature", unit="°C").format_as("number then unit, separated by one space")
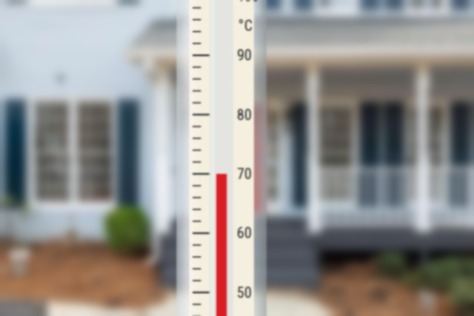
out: 70 °C
